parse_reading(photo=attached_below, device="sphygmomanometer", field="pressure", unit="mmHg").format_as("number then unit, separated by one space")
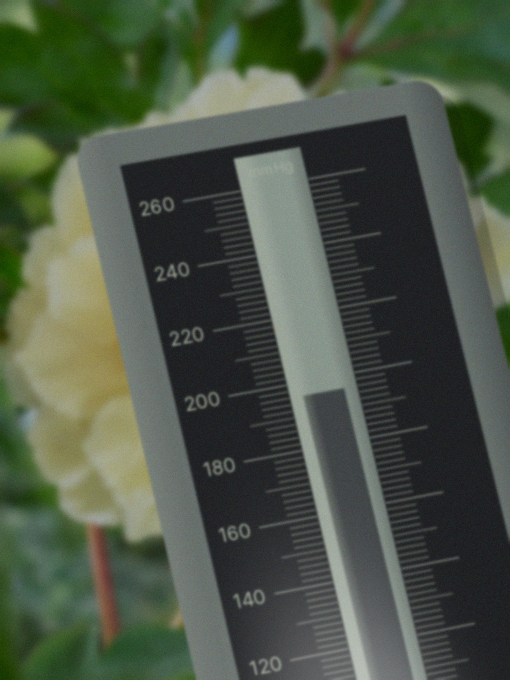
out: 196 mmHg
